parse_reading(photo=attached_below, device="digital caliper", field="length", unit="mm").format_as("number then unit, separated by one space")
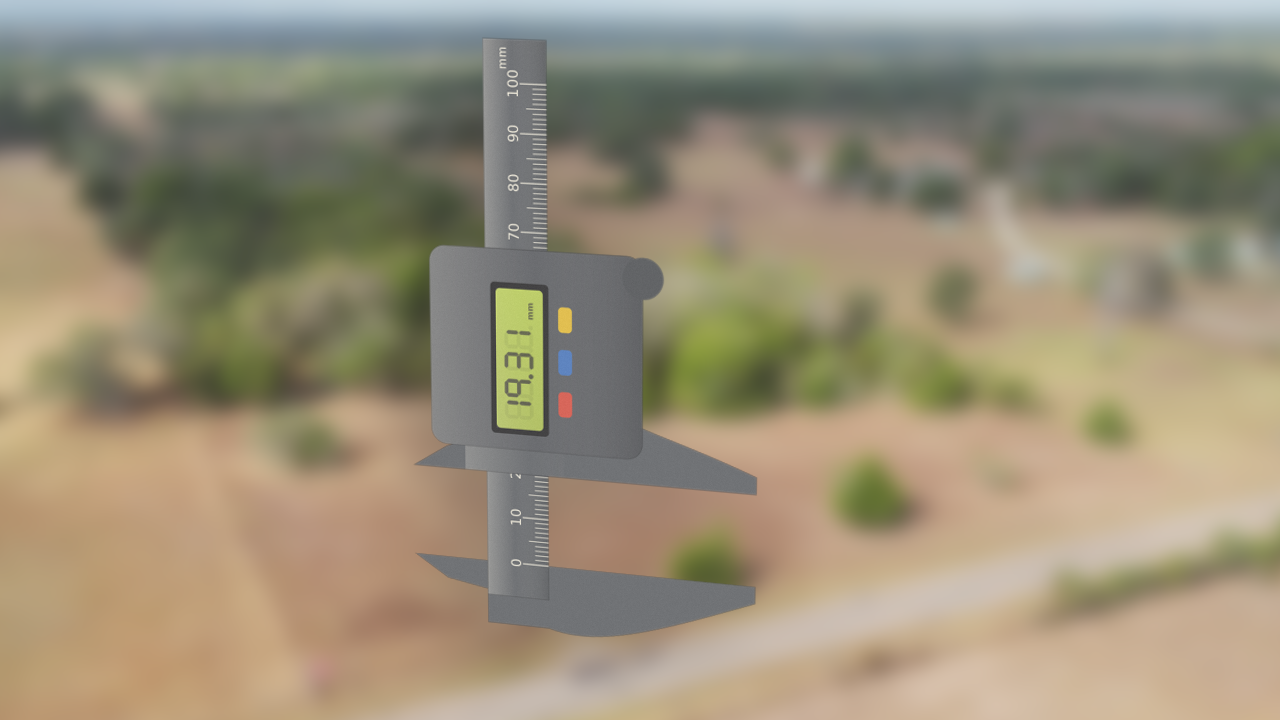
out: 19.31 mm
